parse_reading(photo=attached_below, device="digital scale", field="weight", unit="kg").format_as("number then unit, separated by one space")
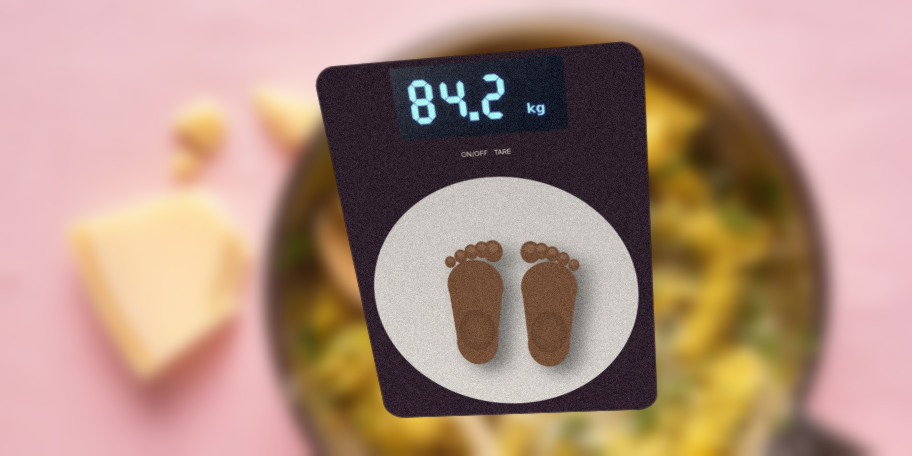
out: 84.2 kg
